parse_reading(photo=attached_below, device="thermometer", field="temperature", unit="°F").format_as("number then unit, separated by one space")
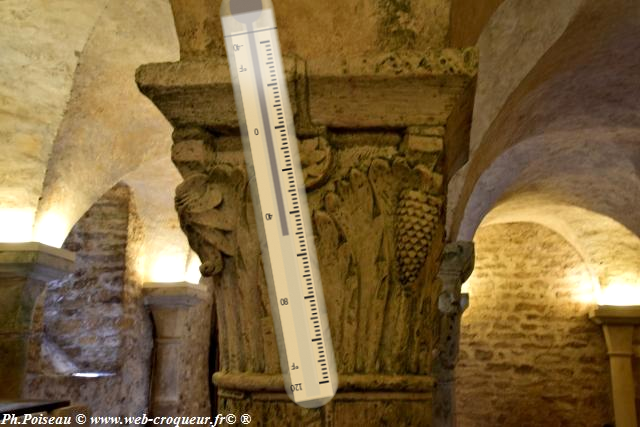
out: 50 °F
